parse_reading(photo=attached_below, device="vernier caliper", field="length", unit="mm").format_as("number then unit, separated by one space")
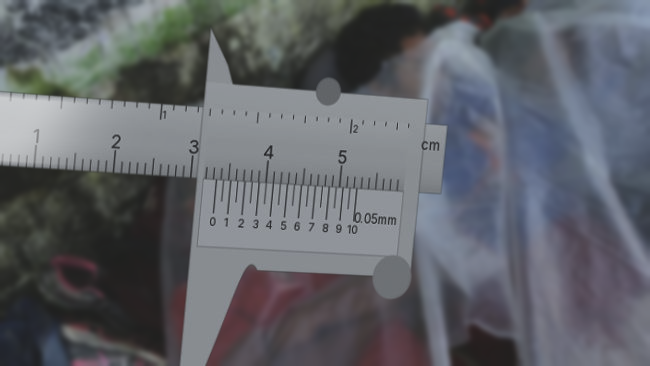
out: 33.4 mm
